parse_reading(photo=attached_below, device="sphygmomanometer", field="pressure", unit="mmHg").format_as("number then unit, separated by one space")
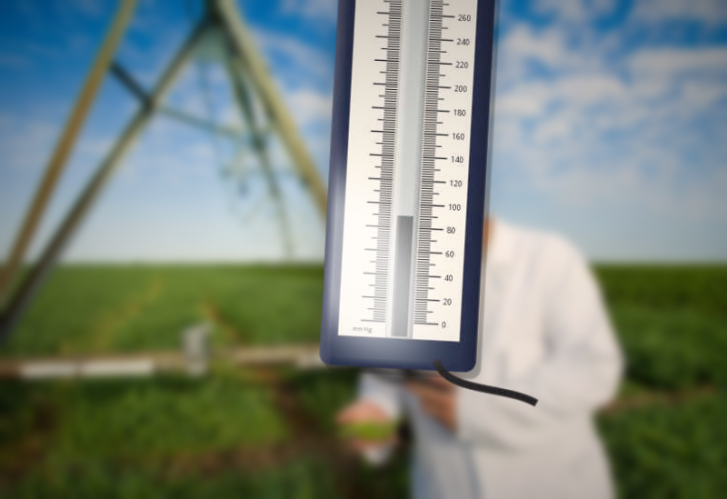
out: 90 mmHg
